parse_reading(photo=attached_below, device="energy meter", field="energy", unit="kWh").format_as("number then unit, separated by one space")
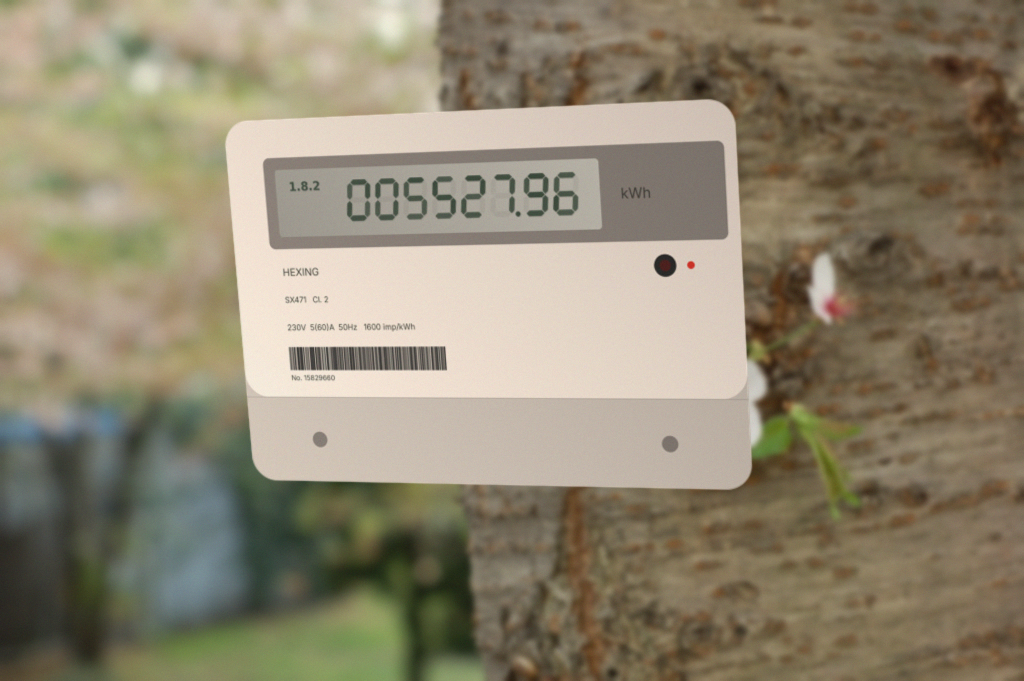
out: 5527.96 kWh
